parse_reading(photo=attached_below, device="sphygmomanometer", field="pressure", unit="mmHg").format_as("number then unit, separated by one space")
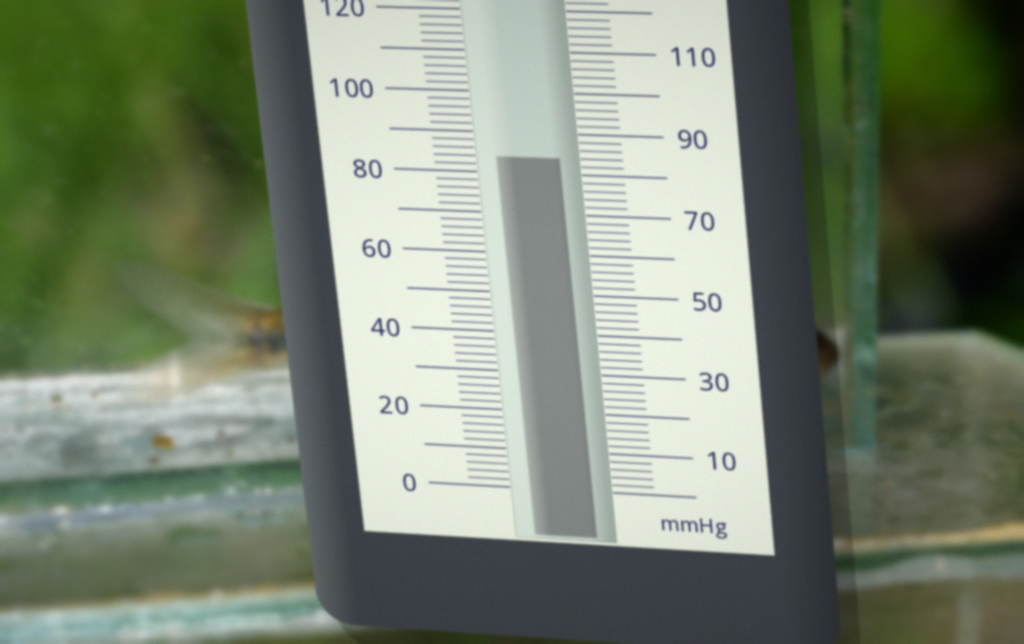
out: 84 mmHg
